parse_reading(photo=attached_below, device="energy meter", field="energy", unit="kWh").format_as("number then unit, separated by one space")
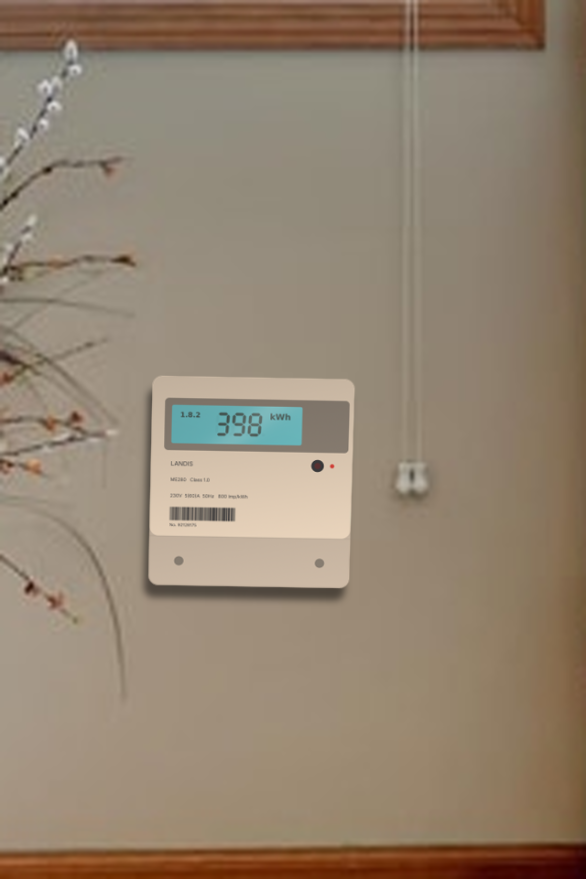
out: 398 kWh
